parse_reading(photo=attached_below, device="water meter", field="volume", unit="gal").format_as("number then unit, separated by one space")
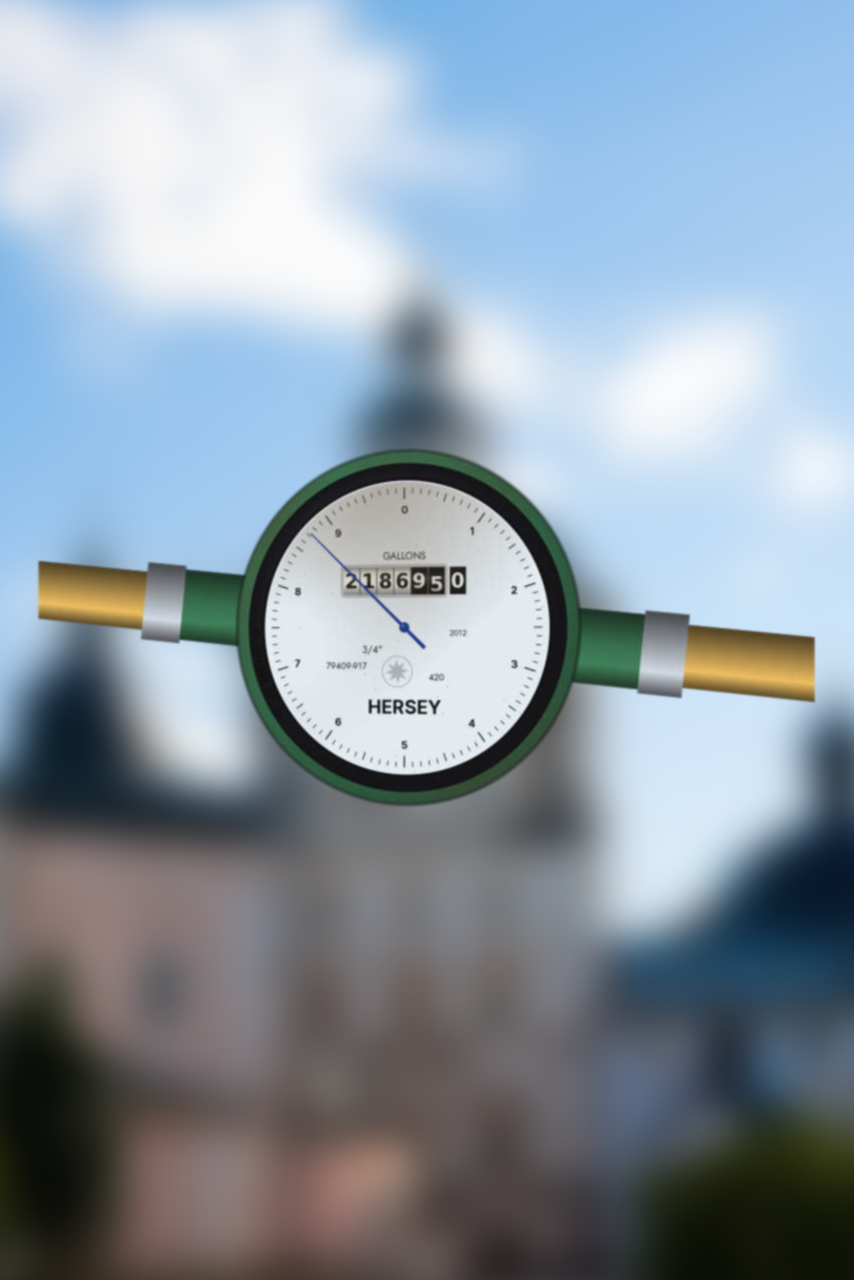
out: 2186948.7 gal
